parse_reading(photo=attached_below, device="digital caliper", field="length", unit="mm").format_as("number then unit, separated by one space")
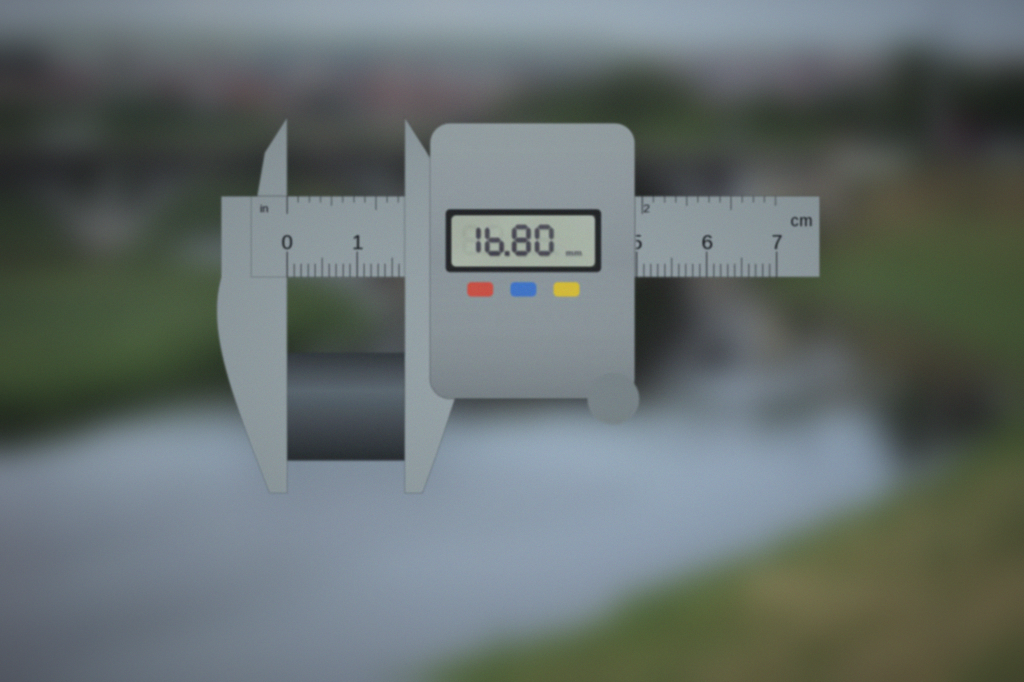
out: 16.80 mm
